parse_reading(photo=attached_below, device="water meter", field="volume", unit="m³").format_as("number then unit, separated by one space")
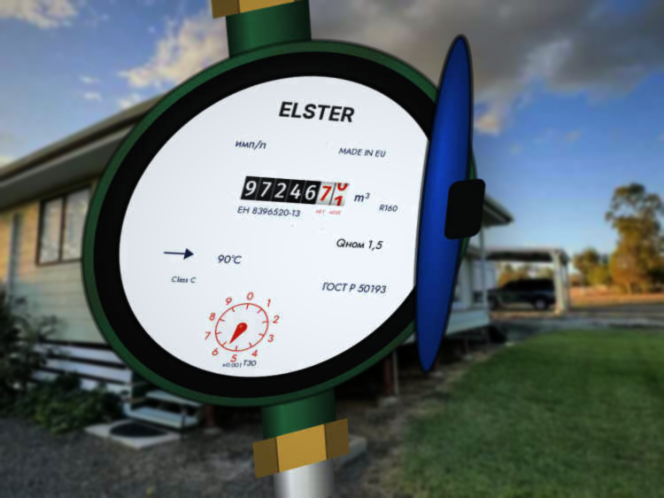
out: 97246.705 m³
